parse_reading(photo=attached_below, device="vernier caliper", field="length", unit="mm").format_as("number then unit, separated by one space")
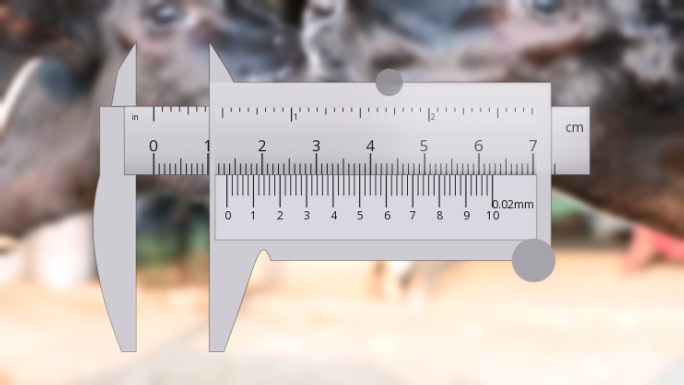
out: 13.5 mm
